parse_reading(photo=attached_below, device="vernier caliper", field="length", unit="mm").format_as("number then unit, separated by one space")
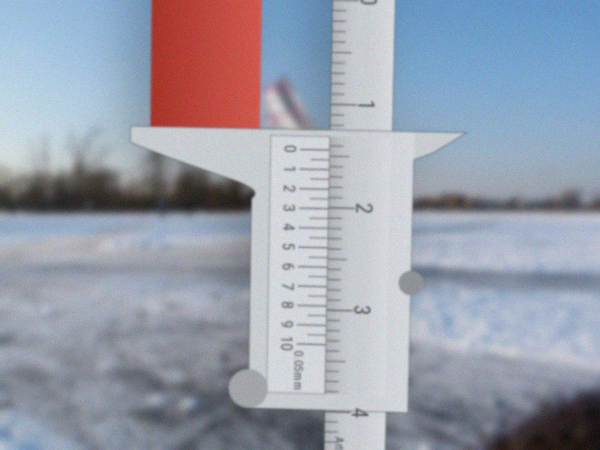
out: 14.4 mm
